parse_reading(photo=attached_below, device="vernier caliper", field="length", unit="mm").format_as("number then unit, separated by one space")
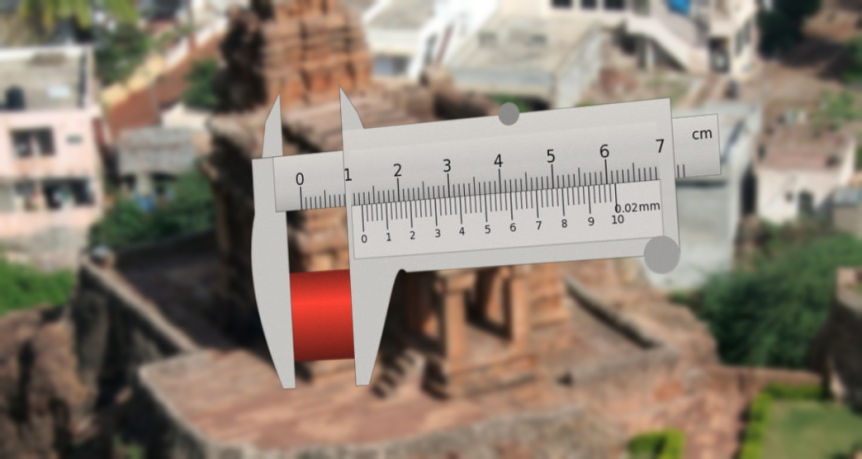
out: 12.5 mm
